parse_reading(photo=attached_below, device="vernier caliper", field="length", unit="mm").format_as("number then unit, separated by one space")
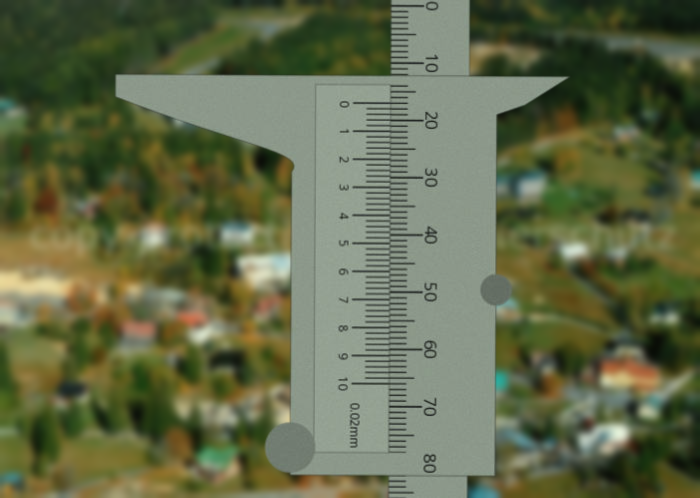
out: 17.0 mm
